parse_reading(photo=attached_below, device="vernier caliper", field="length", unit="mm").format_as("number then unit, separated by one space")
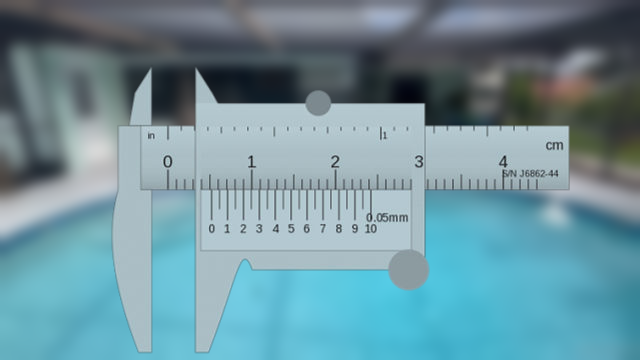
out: 5.2 mm
